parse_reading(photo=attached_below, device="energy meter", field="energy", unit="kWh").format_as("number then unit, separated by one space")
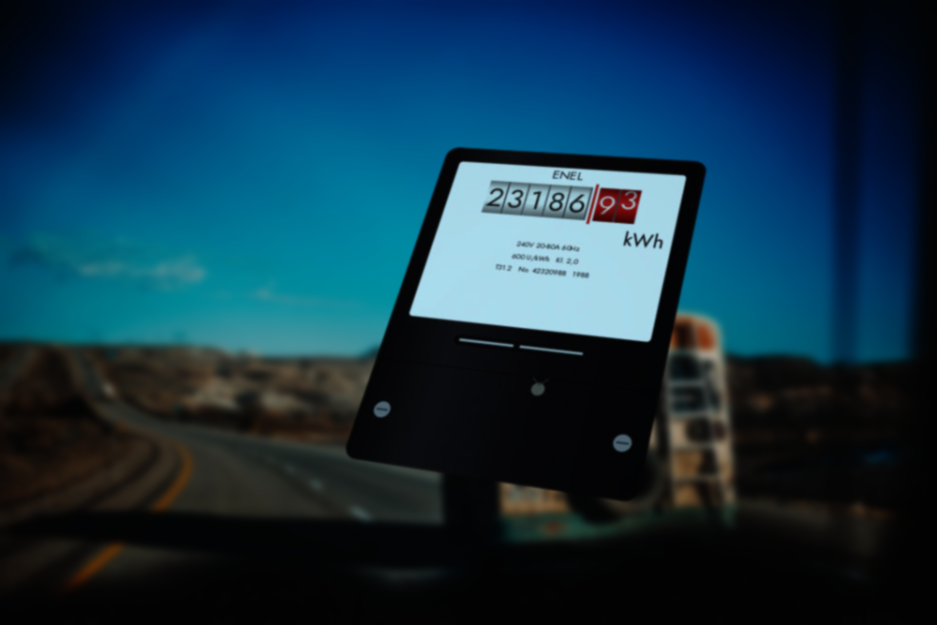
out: 23186.93 kWh
